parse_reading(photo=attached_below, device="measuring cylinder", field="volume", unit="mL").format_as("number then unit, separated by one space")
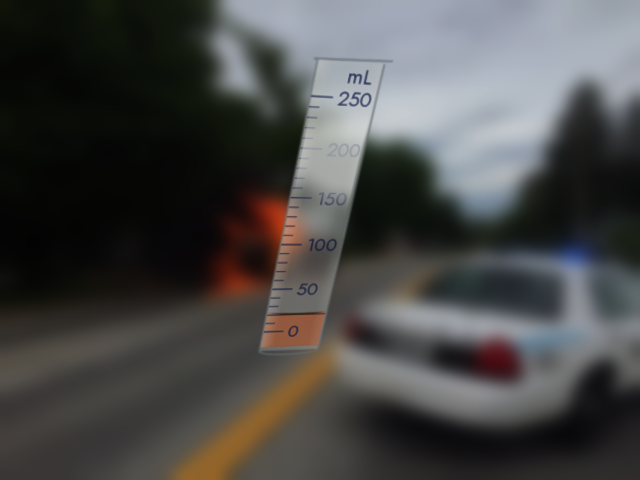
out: 20 mL
